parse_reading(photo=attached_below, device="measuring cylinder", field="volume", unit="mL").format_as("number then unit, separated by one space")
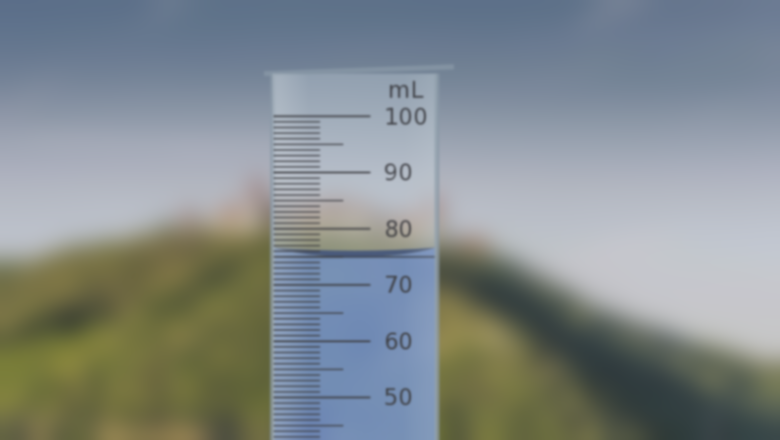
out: 75 mL
